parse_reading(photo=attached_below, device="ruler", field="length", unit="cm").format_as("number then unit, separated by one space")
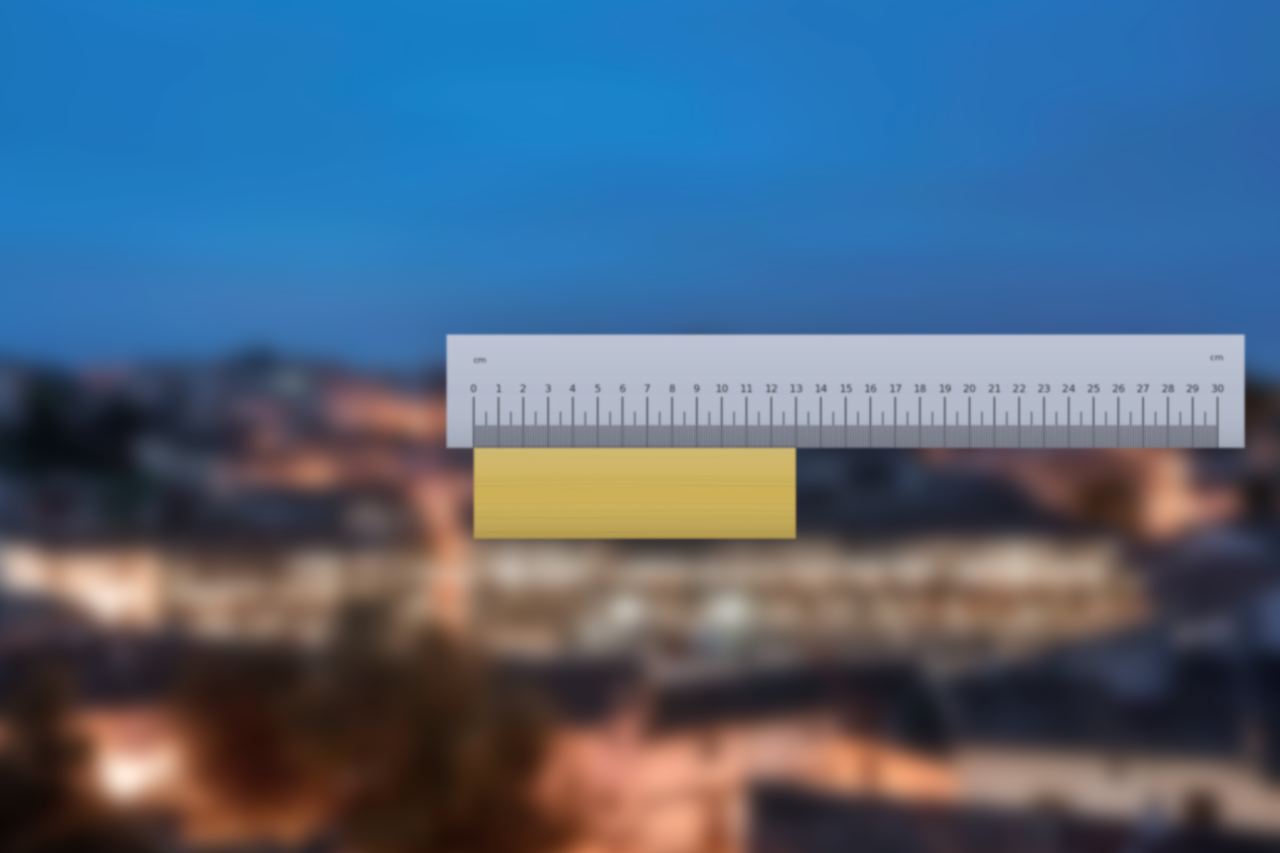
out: 13 cm
